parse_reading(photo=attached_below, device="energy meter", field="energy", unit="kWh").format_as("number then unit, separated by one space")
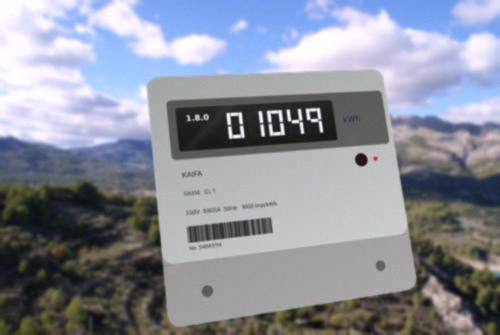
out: 1049 kWh
